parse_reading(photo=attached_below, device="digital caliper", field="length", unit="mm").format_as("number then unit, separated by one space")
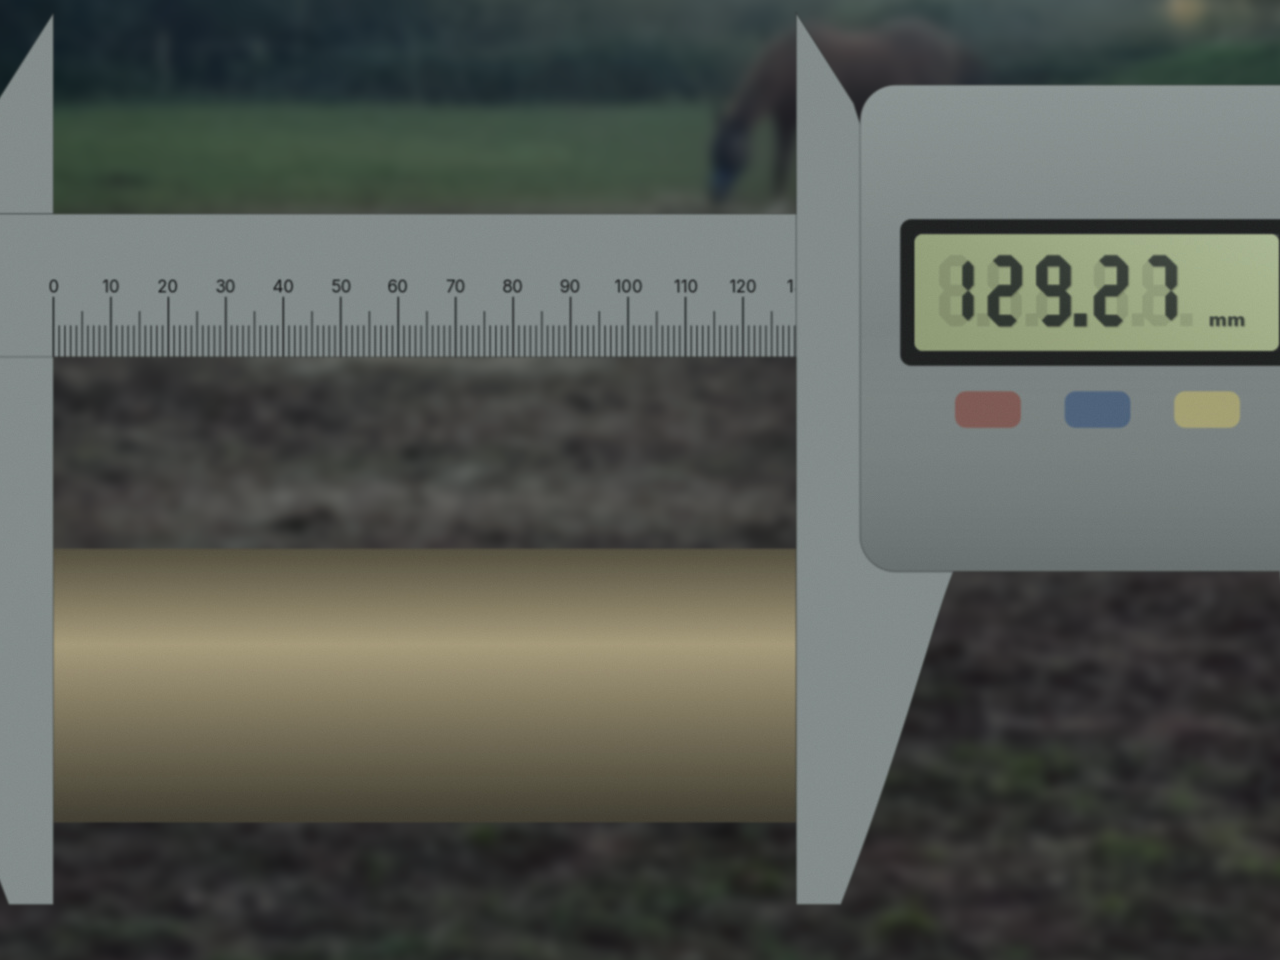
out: 129.27 mm
